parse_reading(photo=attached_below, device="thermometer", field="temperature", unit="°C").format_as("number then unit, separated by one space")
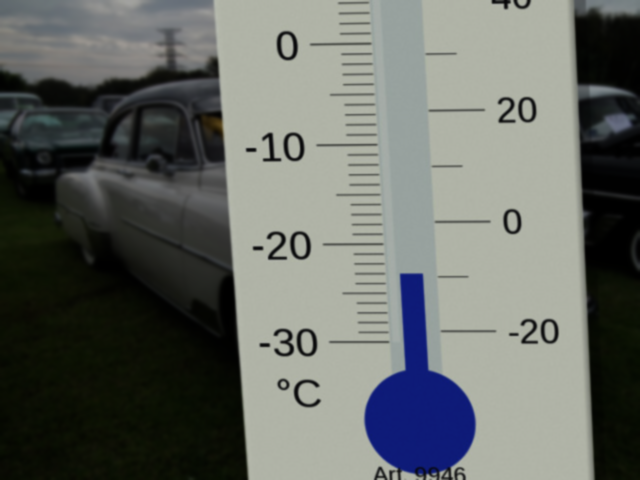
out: -23 °C
